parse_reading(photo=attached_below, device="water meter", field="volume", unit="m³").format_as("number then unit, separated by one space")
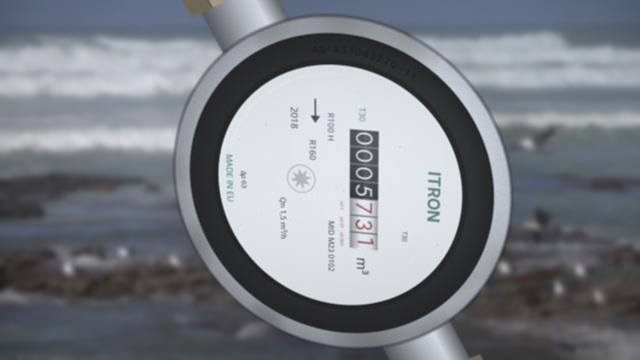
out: 5.731 m³
